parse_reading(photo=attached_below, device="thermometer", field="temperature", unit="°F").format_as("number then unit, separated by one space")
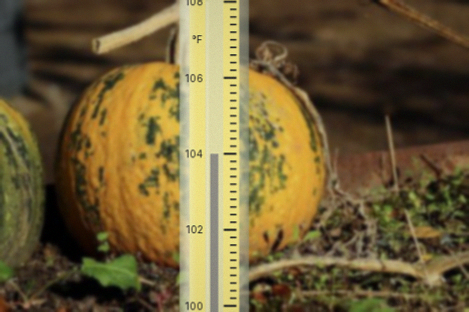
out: 104 °F
